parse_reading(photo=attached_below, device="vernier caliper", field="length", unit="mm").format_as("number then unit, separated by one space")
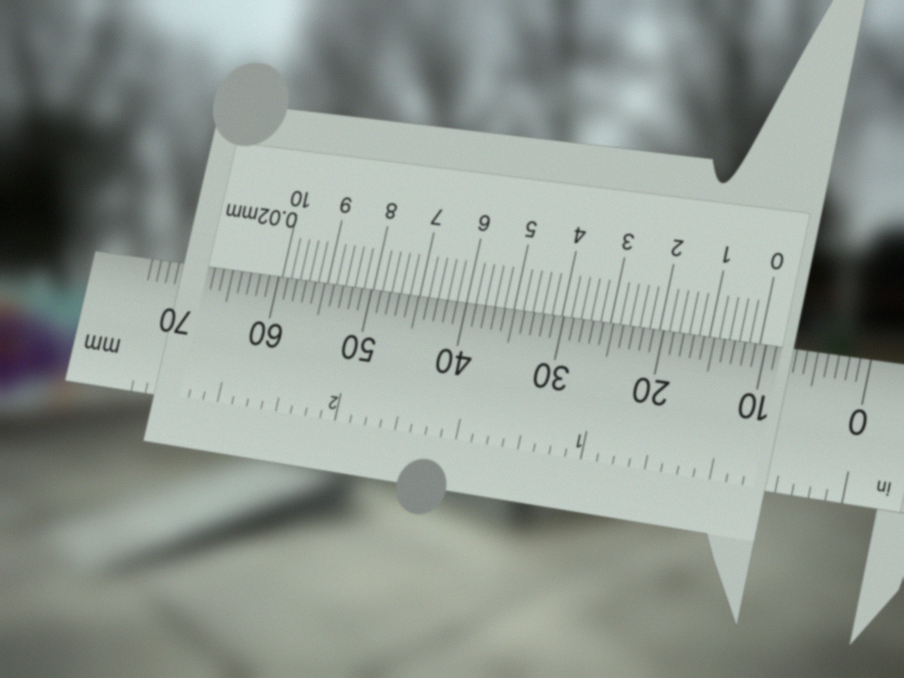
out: 10.6 mm
